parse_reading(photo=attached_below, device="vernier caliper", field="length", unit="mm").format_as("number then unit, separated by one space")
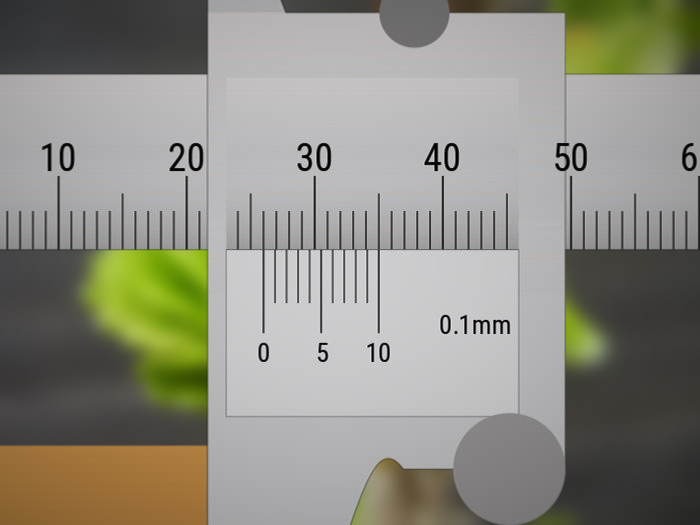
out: 26.0 mm
